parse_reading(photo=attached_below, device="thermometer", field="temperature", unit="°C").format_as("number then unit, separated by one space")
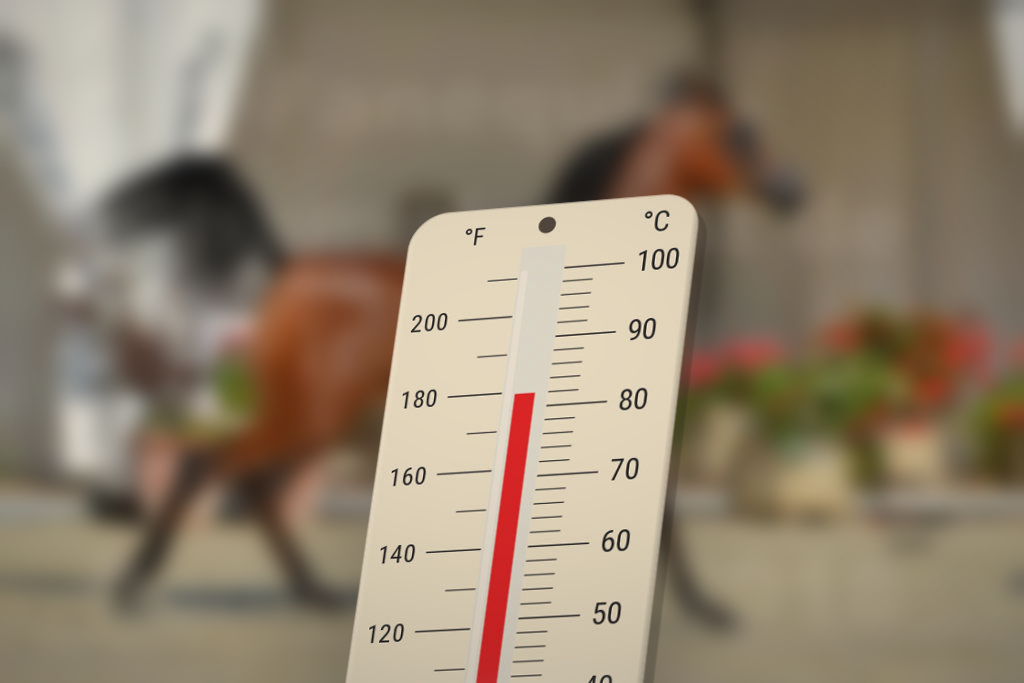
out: 82 °C
